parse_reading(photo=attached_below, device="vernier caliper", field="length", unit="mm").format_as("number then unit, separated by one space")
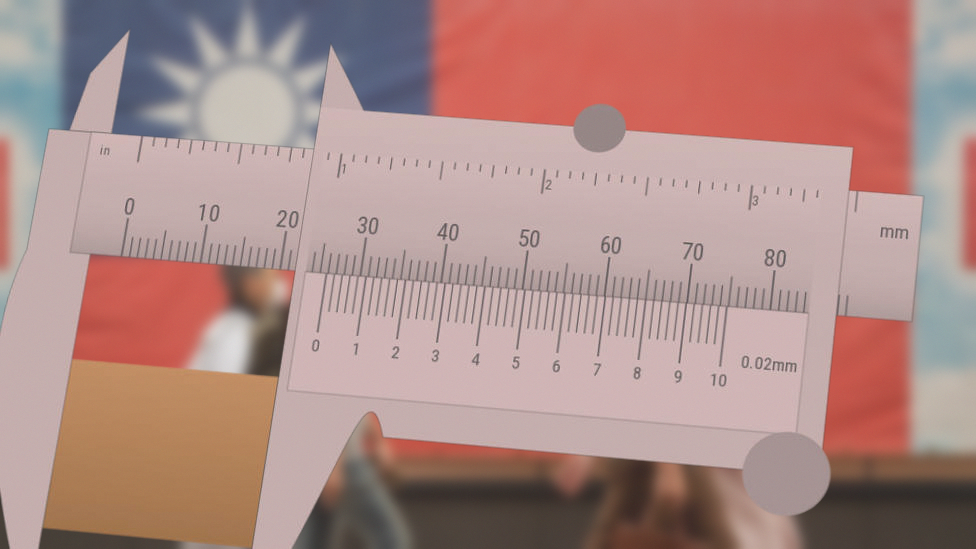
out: 25.8 mm
